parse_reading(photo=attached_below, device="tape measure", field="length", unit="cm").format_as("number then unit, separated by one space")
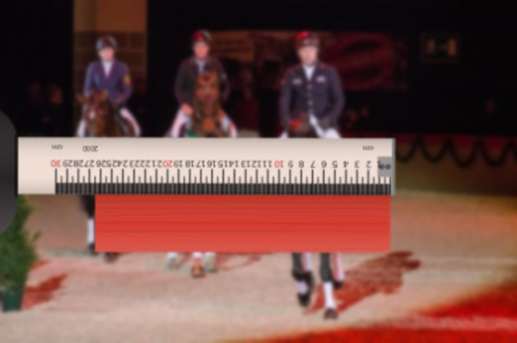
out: 26.5 cm
